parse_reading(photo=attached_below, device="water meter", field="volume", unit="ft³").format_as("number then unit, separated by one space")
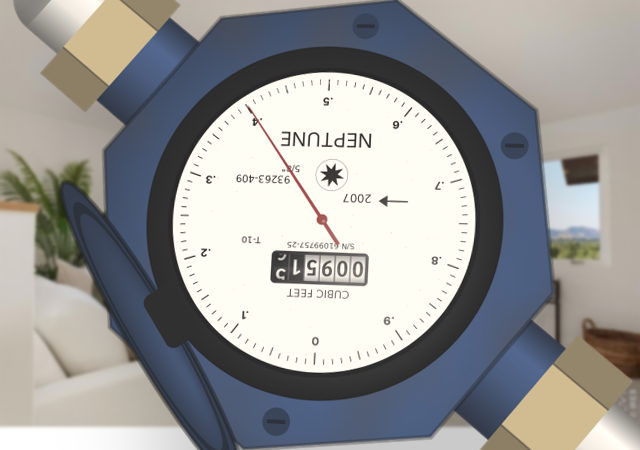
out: 9515.40 ft³
